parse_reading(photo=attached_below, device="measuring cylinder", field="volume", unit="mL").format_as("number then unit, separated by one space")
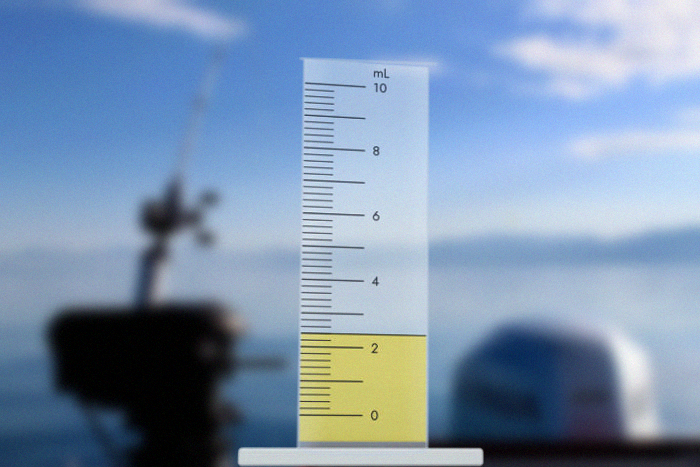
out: 2.4 mL
